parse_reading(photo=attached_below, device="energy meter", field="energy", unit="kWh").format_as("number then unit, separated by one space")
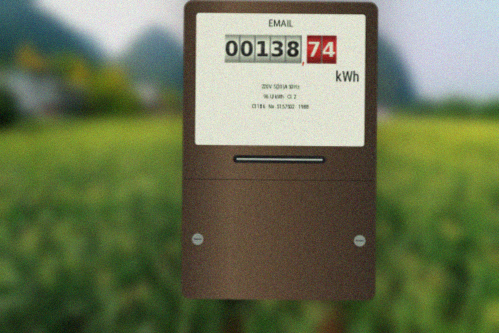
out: 138.74 kWh
